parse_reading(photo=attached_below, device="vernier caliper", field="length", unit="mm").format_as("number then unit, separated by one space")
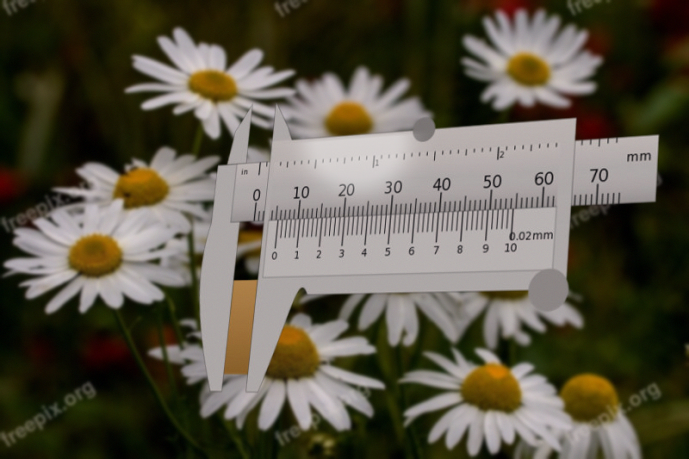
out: 5.5 mm
